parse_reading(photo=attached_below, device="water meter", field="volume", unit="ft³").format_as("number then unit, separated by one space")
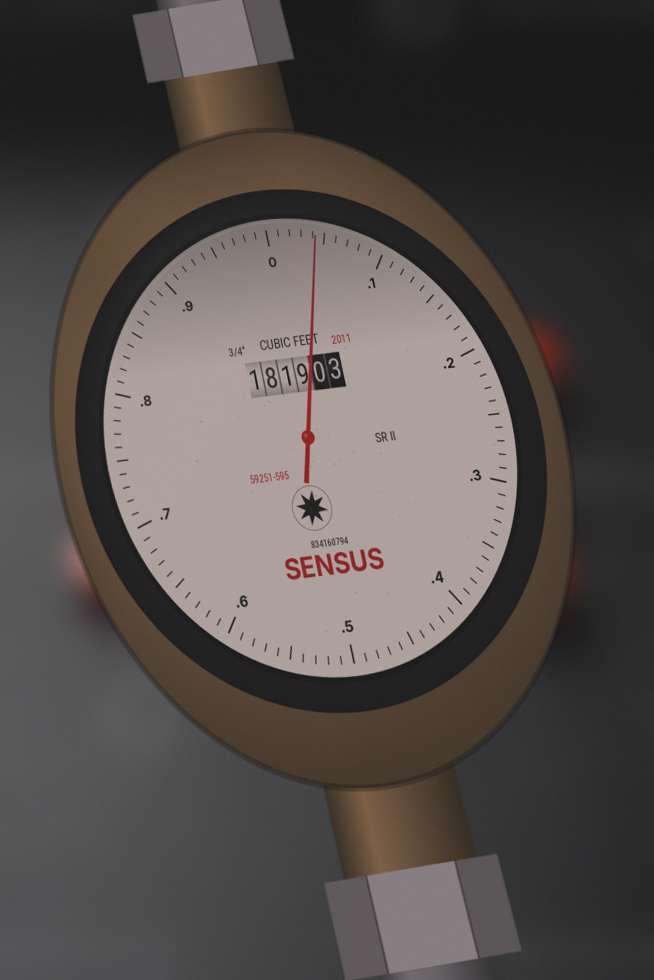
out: 181903.04 ft³
